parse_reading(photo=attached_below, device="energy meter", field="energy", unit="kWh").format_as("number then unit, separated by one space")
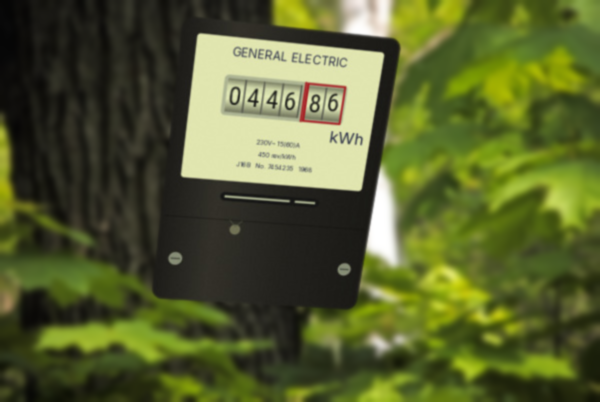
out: 446.86 kWh
